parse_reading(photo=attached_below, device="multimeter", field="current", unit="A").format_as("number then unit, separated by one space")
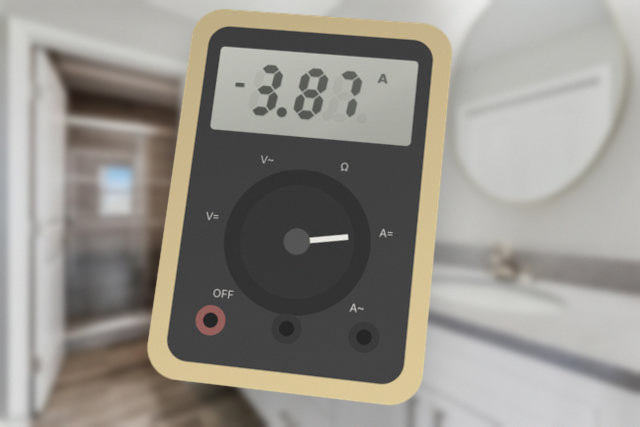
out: -3.87 A
